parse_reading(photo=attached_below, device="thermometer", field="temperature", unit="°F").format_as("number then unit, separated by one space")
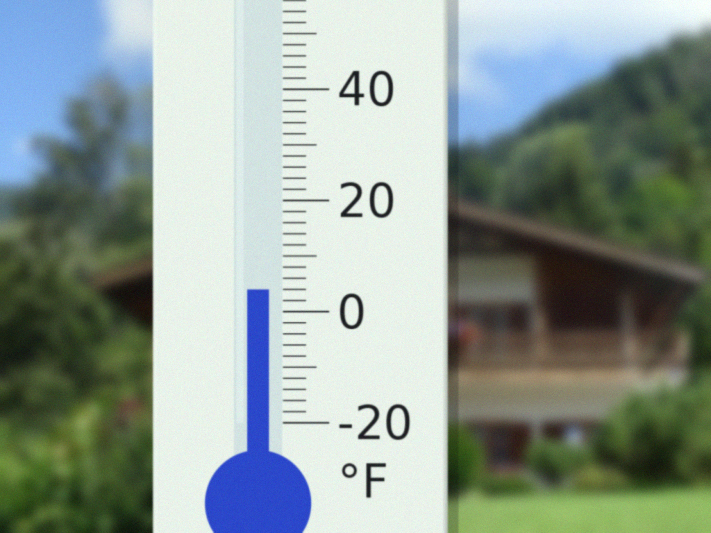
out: 4 °F
